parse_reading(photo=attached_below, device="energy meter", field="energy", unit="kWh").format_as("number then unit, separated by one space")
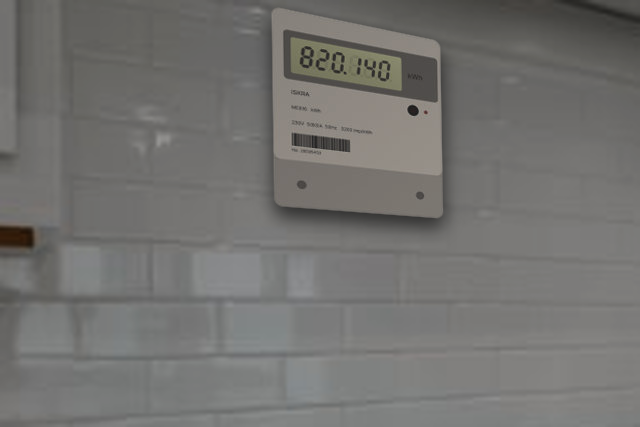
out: 820.140 kWh
